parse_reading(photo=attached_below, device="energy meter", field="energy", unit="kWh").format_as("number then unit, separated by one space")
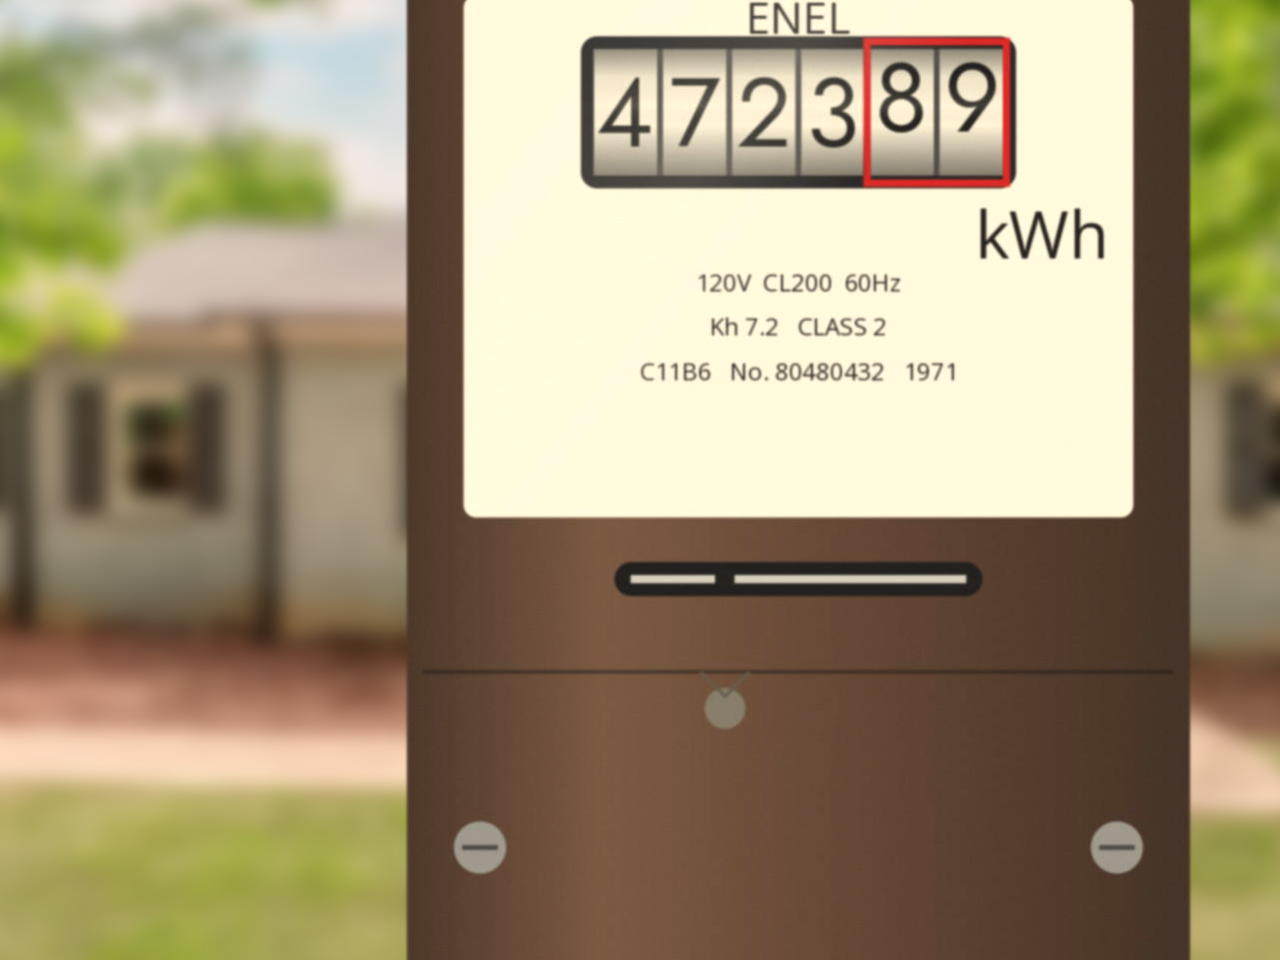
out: 4723.89 kWh
